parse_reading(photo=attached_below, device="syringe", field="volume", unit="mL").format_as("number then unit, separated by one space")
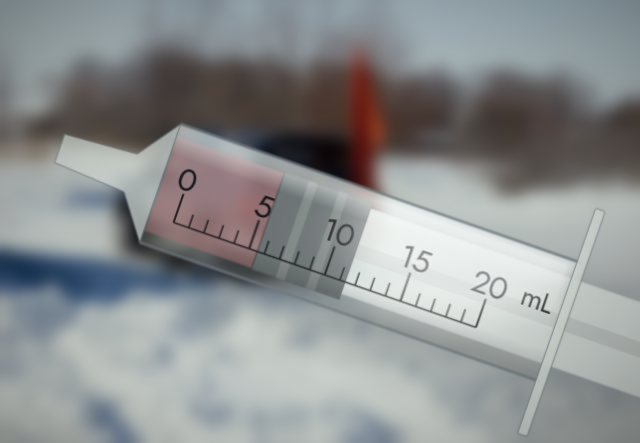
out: 5.5 mL
